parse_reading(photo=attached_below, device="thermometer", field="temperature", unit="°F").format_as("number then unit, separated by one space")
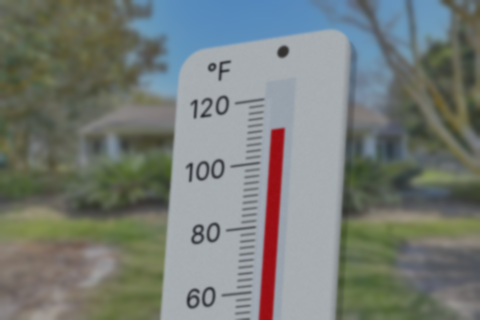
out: 110 °F
